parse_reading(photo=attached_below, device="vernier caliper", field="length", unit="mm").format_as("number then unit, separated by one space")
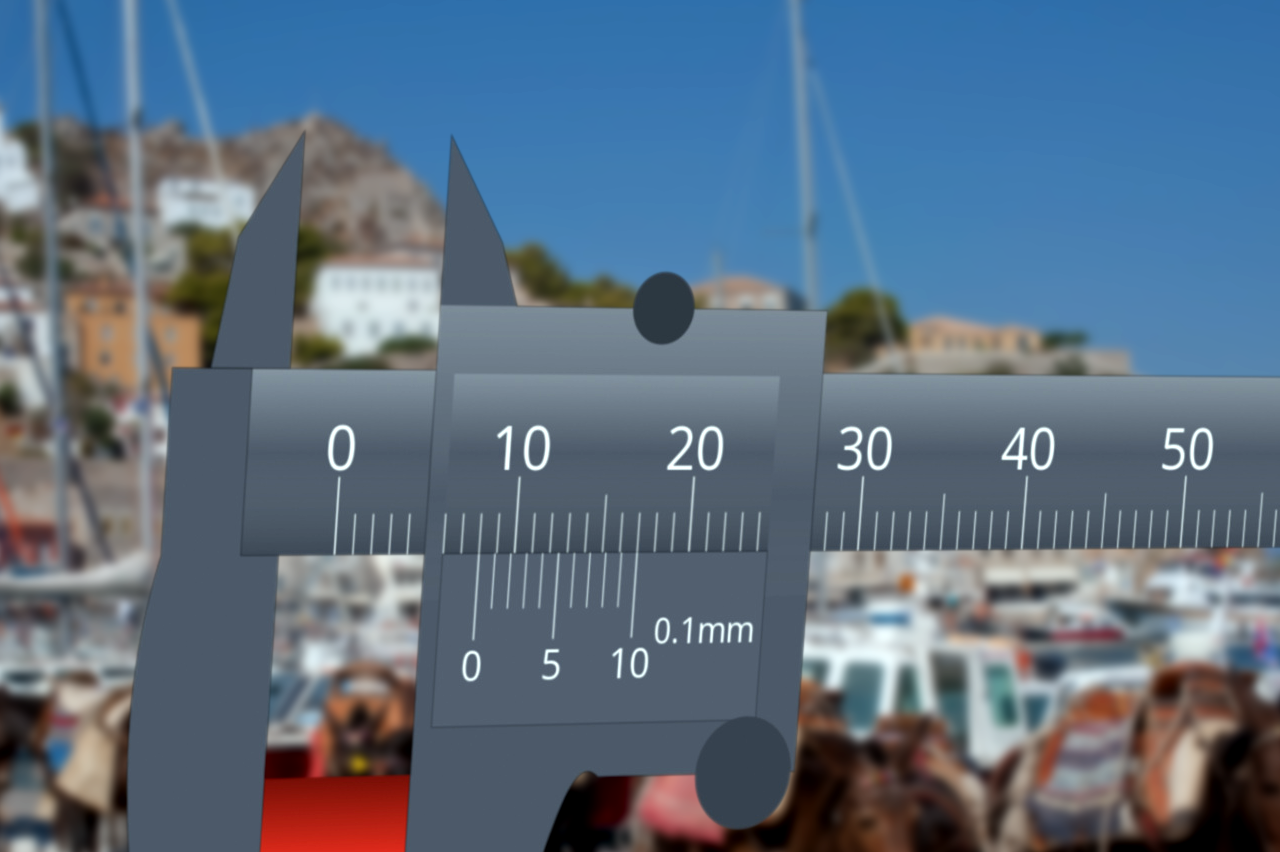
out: 8.0 mm
